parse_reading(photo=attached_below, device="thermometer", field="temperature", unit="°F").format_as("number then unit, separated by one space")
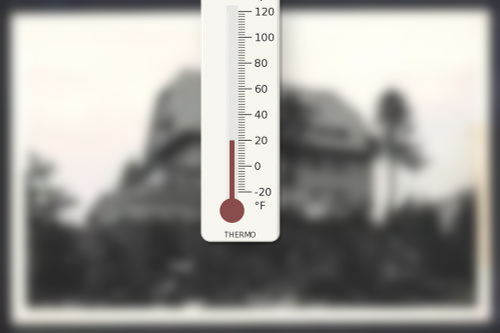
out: 20 °F
